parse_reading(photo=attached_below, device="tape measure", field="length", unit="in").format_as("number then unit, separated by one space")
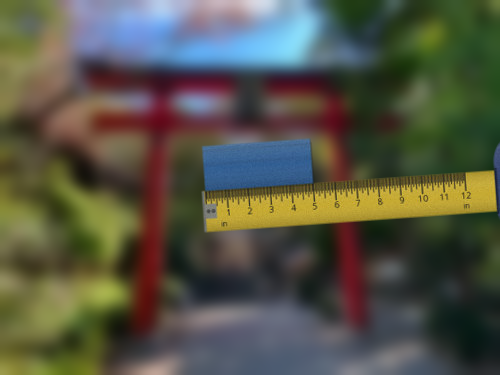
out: 5 in
